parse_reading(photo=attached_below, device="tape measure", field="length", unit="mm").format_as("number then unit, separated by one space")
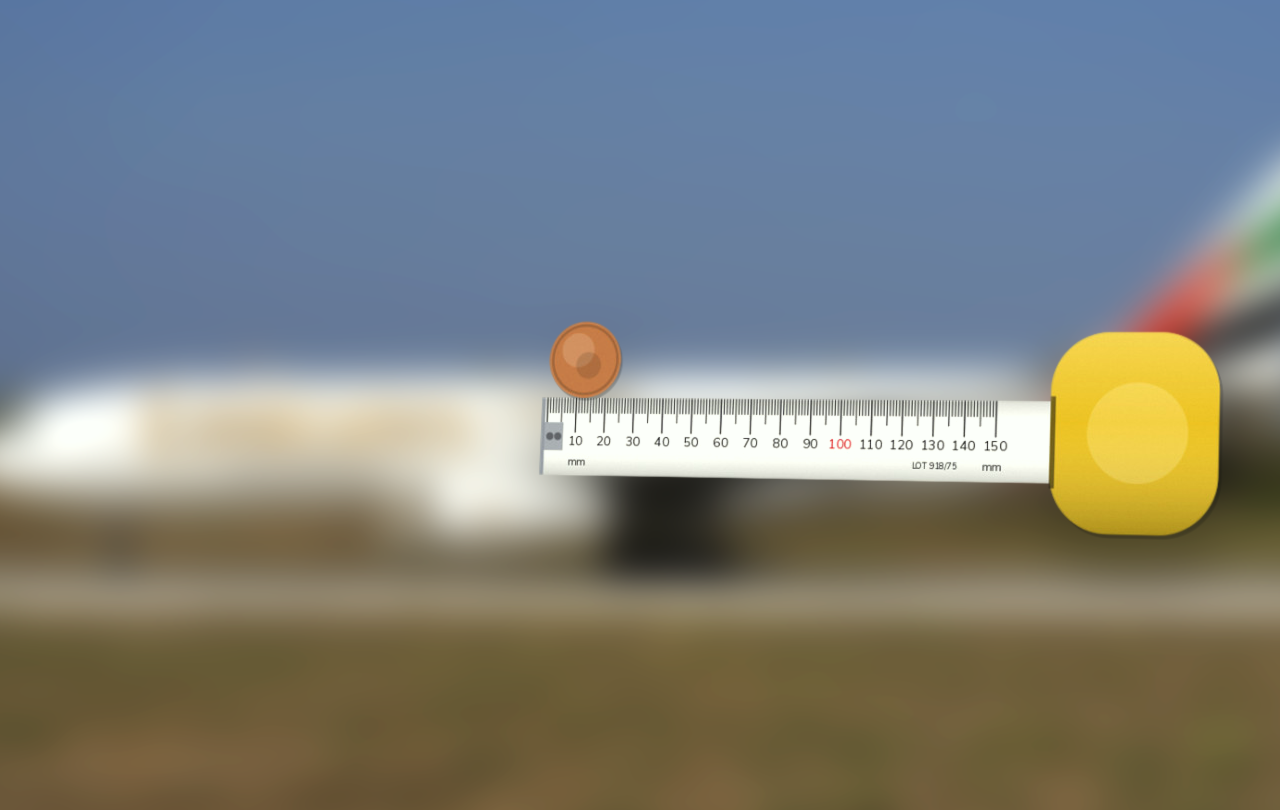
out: 25 mm
